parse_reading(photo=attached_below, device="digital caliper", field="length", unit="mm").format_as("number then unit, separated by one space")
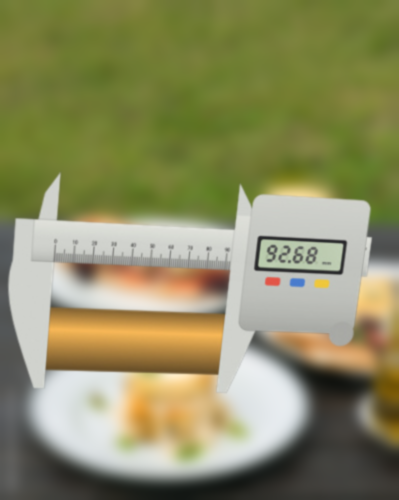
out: 92.68 mm
